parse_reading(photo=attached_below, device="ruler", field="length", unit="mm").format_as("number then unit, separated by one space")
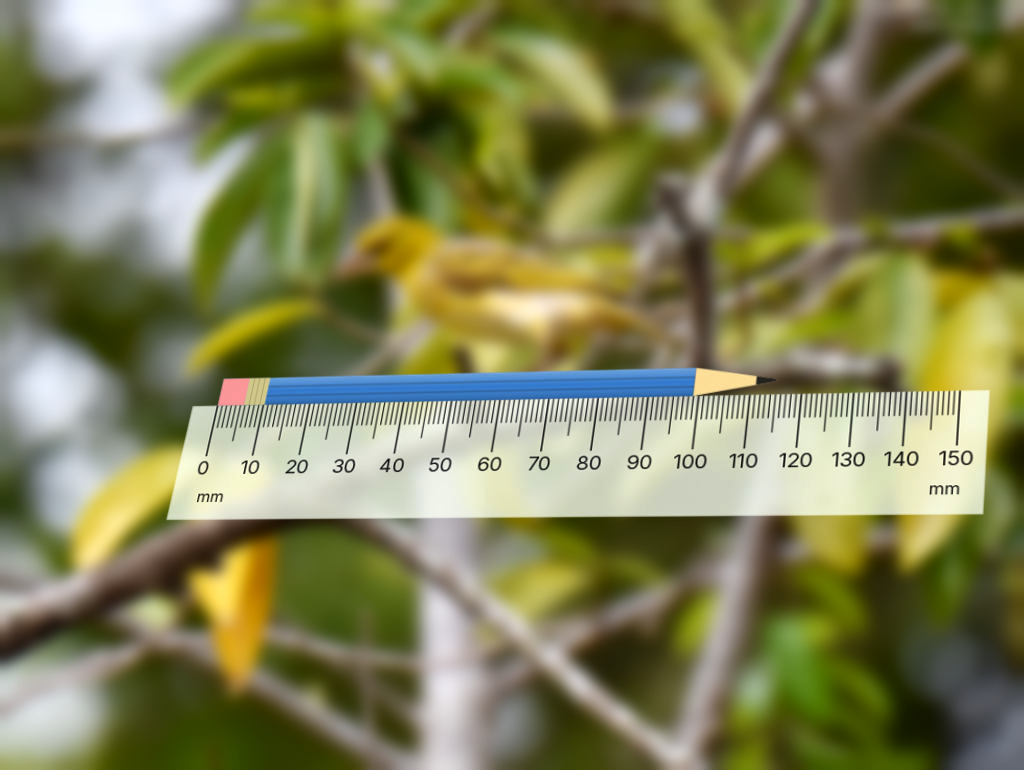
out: 115 mm
